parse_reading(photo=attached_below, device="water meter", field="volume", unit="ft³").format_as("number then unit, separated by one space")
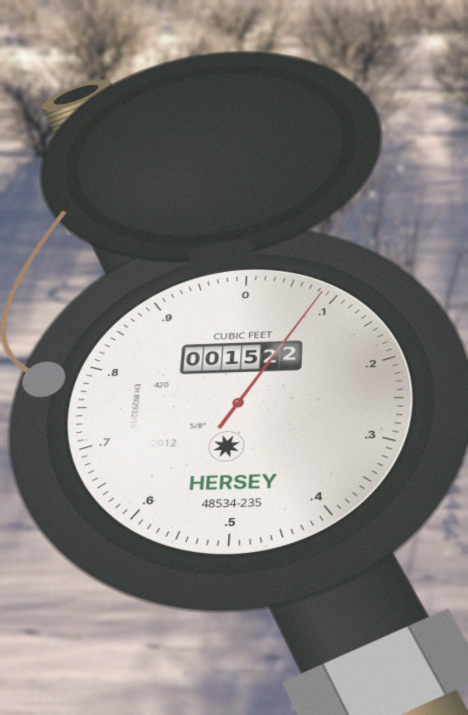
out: 1522.08 ft³
